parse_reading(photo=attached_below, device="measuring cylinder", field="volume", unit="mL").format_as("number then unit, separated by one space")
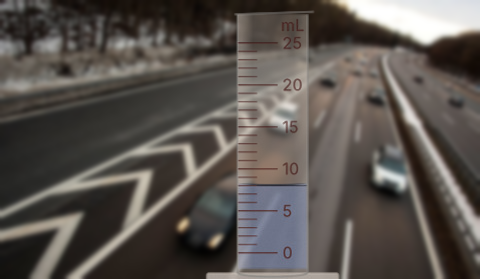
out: 8 mL
